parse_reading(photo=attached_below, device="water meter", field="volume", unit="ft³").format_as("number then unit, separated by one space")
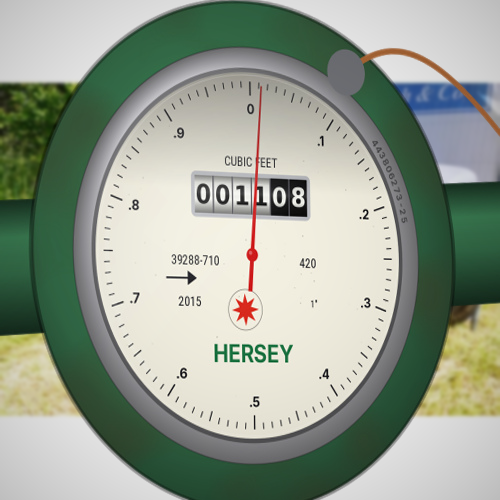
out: 1108.01 ft³
